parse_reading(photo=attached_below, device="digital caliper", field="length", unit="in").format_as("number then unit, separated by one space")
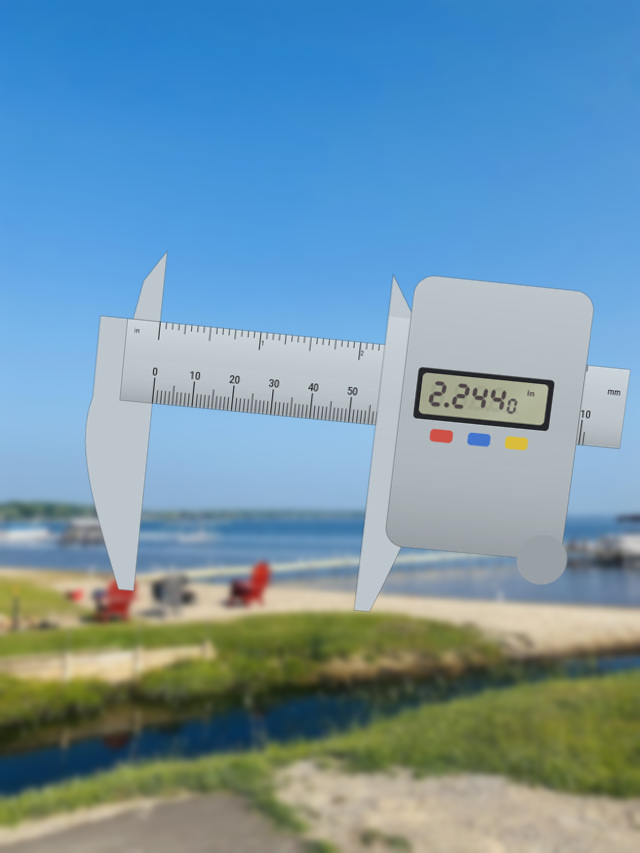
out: 2.2440 in
